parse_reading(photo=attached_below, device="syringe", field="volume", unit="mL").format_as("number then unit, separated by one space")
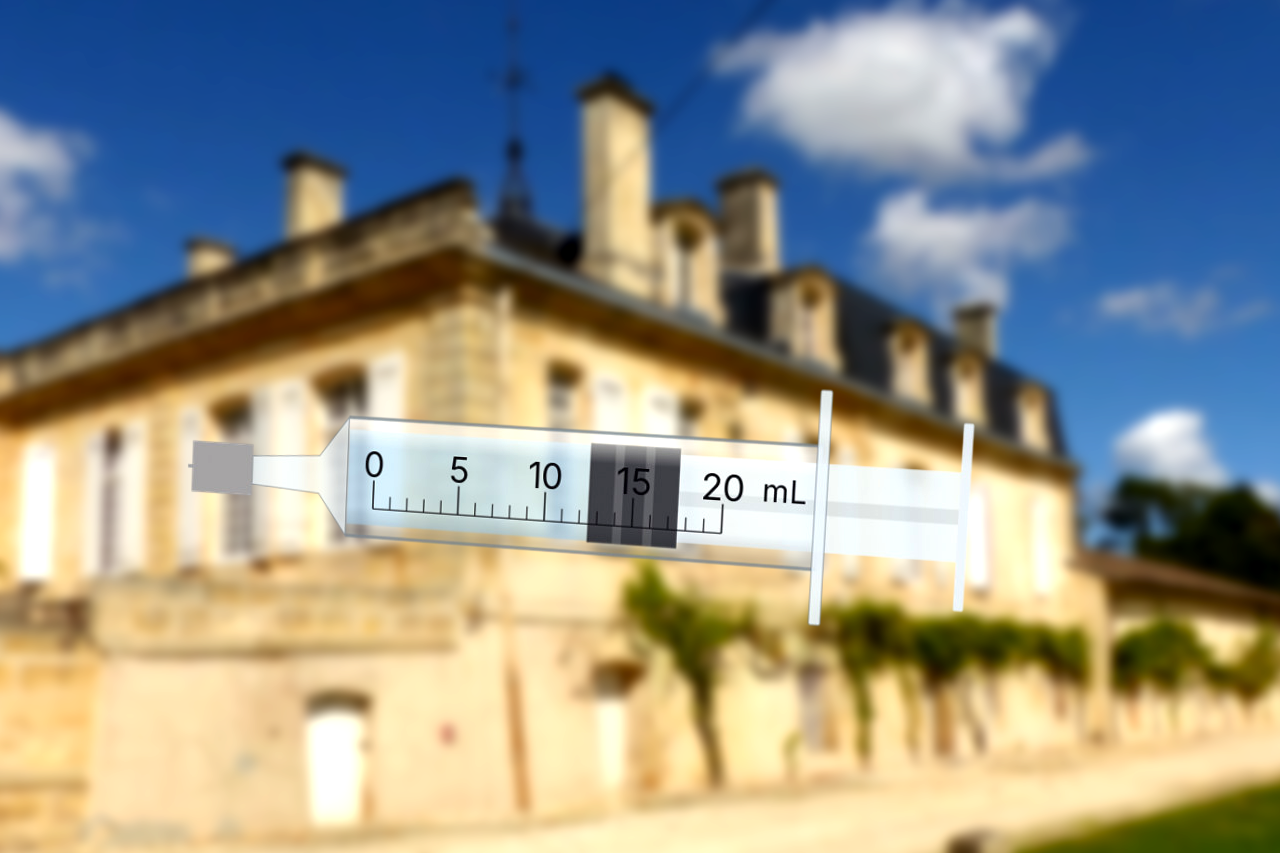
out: 12.5 mL
